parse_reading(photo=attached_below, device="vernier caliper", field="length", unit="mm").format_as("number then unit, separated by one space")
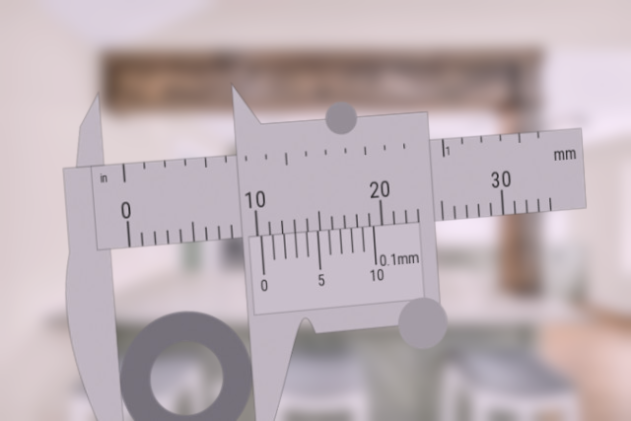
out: 10.3 mm
